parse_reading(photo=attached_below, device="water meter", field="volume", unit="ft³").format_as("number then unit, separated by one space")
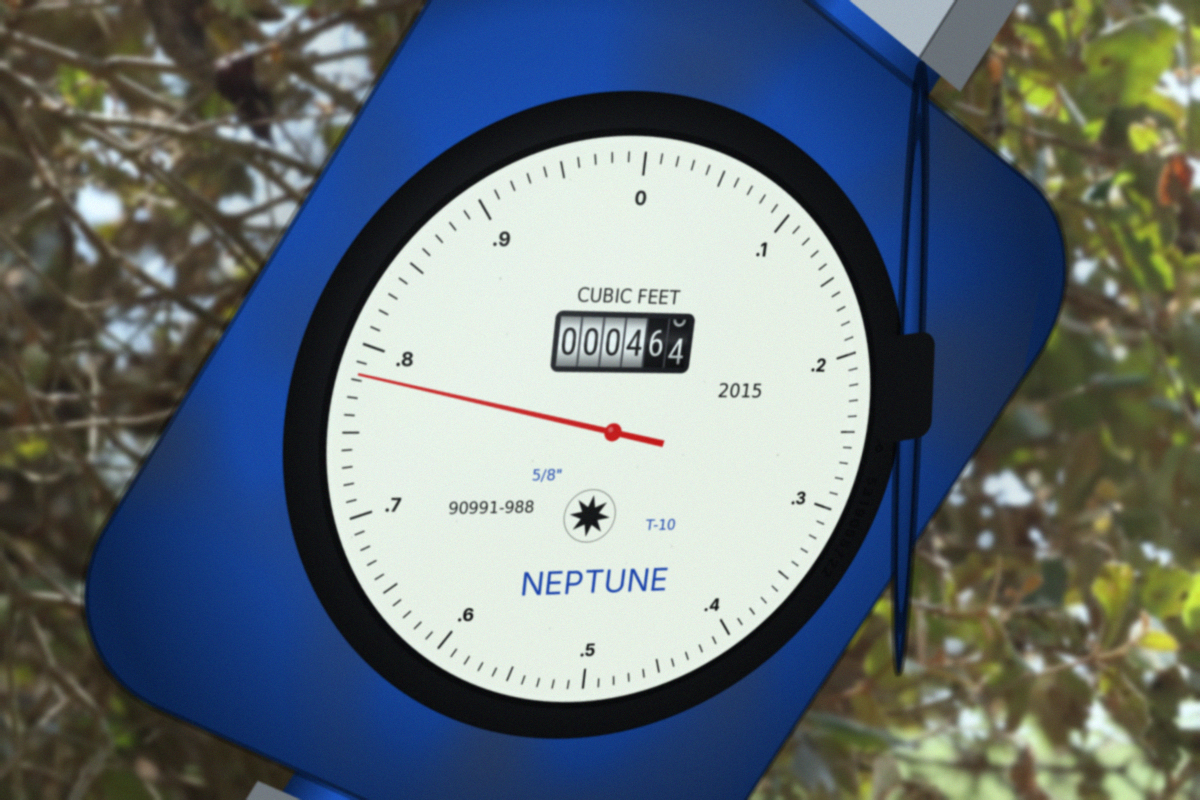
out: 463.78 ft³
